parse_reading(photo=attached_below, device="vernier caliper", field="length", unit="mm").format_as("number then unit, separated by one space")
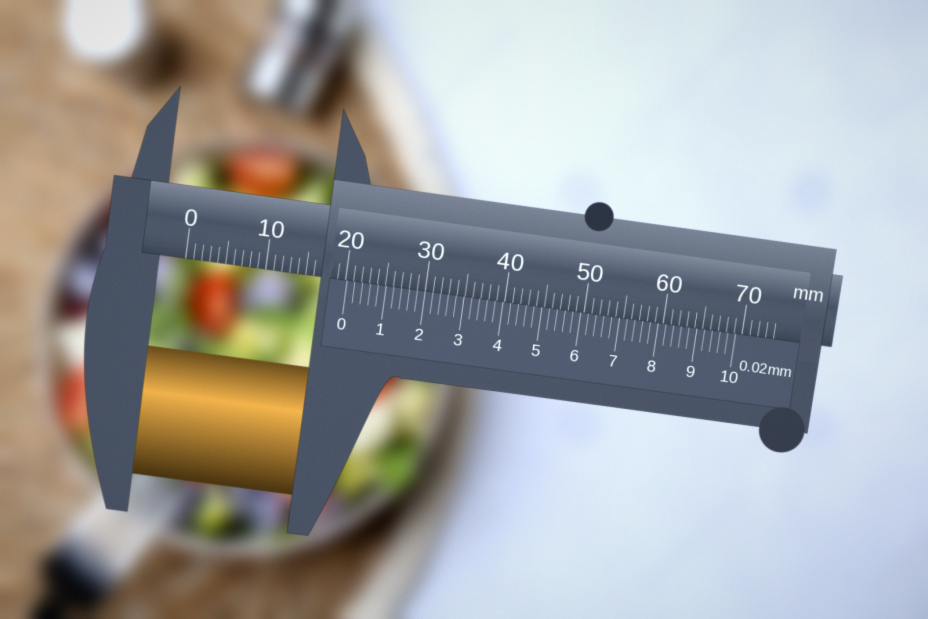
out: 20.2 mm
